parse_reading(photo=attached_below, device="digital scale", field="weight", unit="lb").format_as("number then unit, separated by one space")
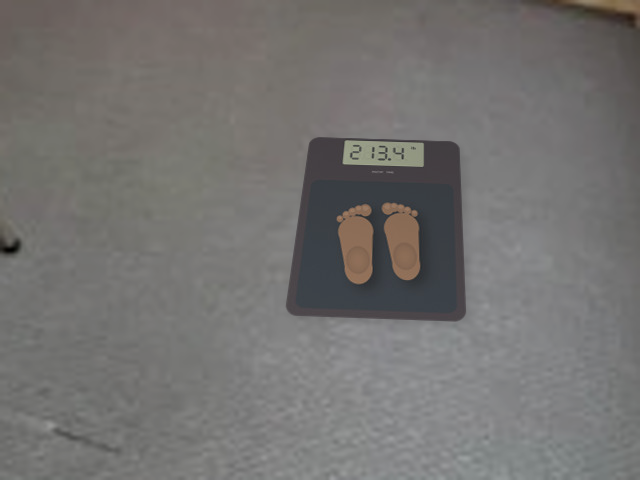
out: 213.4 lb
